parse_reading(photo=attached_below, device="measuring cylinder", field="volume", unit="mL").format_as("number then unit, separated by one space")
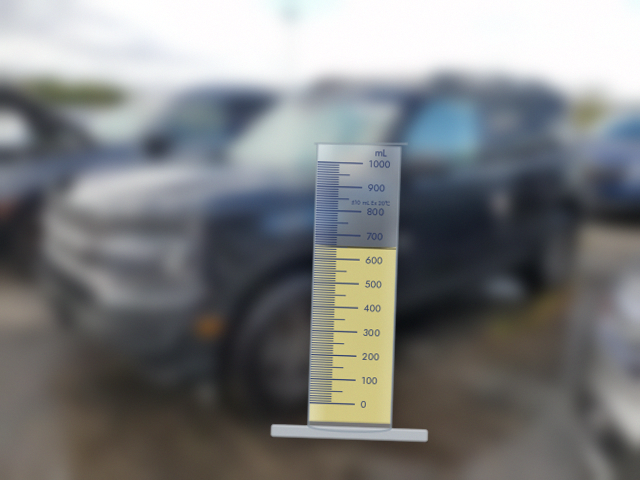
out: 650 mL
